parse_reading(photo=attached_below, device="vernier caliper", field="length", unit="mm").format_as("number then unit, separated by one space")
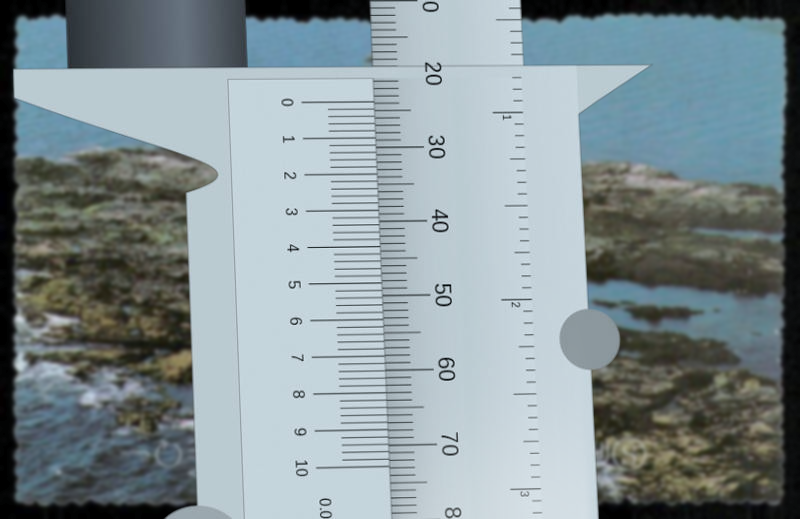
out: 23.8 mm
